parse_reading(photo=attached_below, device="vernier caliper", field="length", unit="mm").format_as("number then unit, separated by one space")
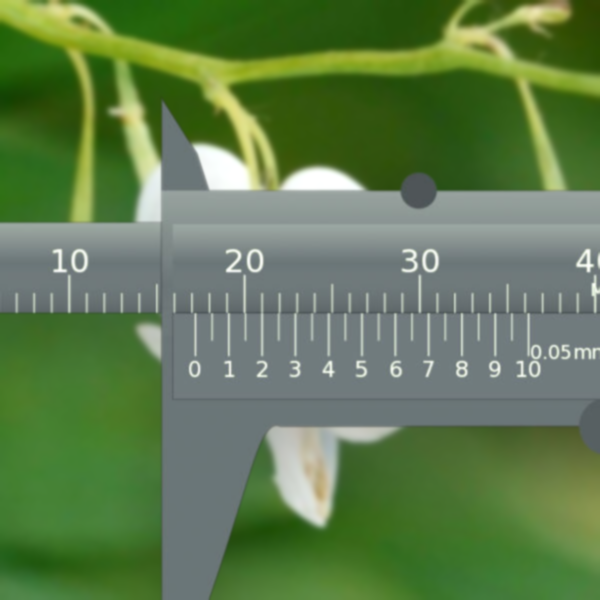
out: 17.2 mm
